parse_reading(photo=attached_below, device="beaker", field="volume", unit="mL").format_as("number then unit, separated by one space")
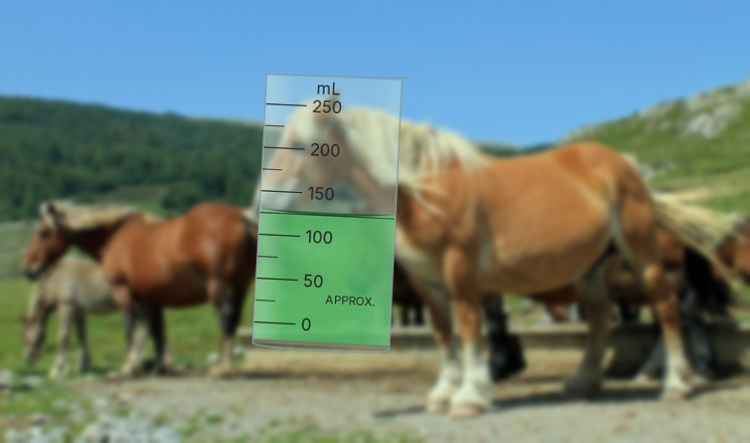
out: 125 mL
